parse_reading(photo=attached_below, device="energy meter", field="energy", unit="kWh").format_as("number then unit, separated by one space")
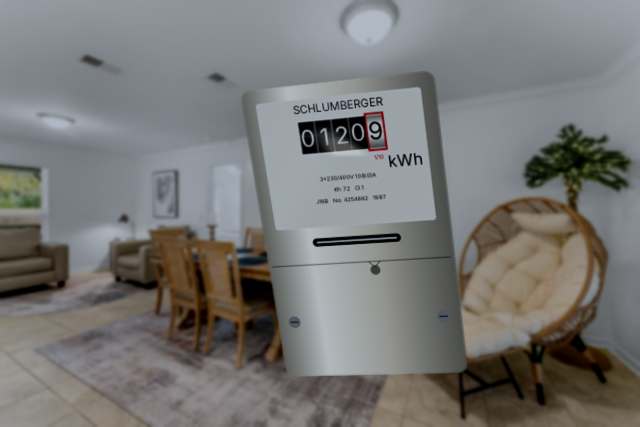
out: 120.9 kWh
